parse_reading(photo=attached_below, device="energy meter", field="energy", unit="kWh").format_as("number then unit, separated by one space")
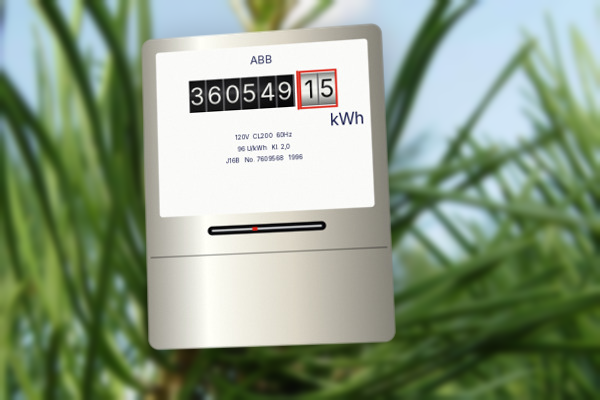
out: 360549.15 kWh
